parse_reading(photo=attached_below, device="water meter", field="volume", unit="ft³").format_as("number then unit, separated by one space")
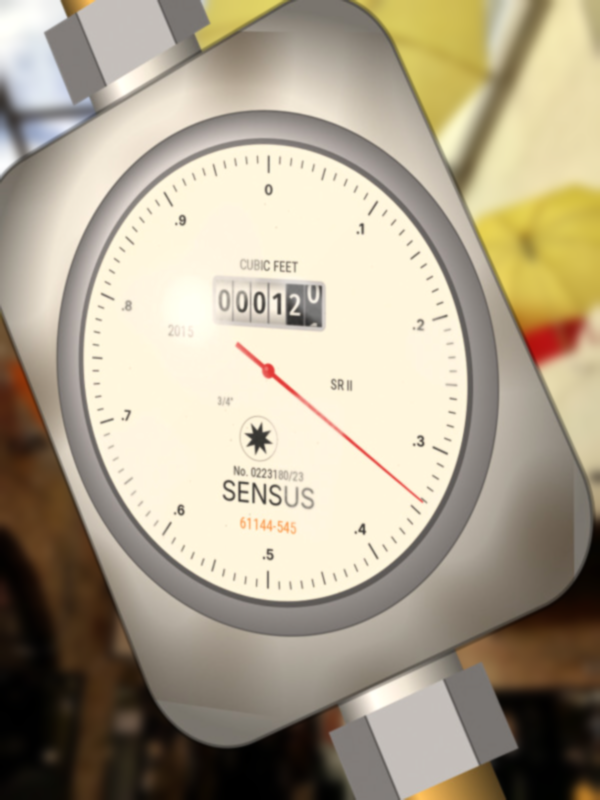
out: 120.34 ft³
